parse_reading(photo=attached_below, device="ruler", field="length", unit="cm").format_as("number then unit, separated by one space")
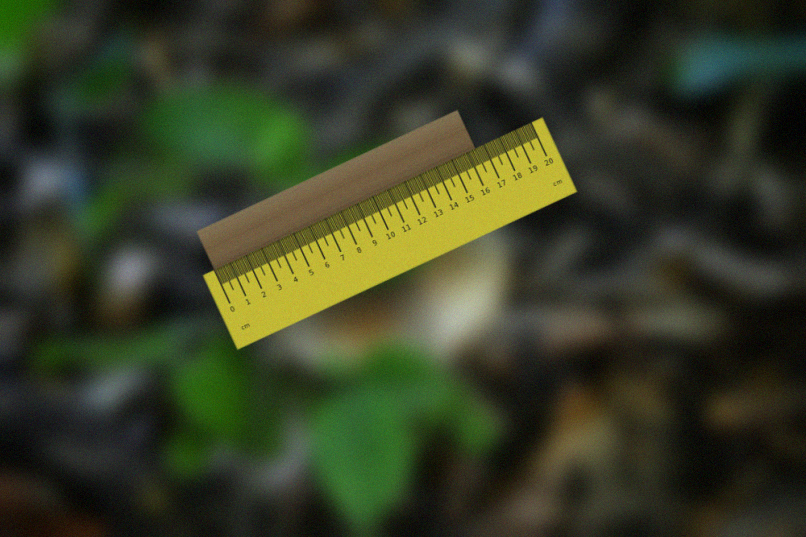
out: 16.5 cm
